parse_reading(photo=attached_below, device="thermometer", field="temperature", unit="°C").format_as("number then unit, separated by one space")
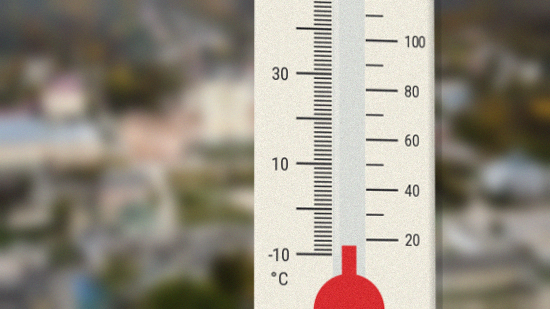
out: -8 °C
